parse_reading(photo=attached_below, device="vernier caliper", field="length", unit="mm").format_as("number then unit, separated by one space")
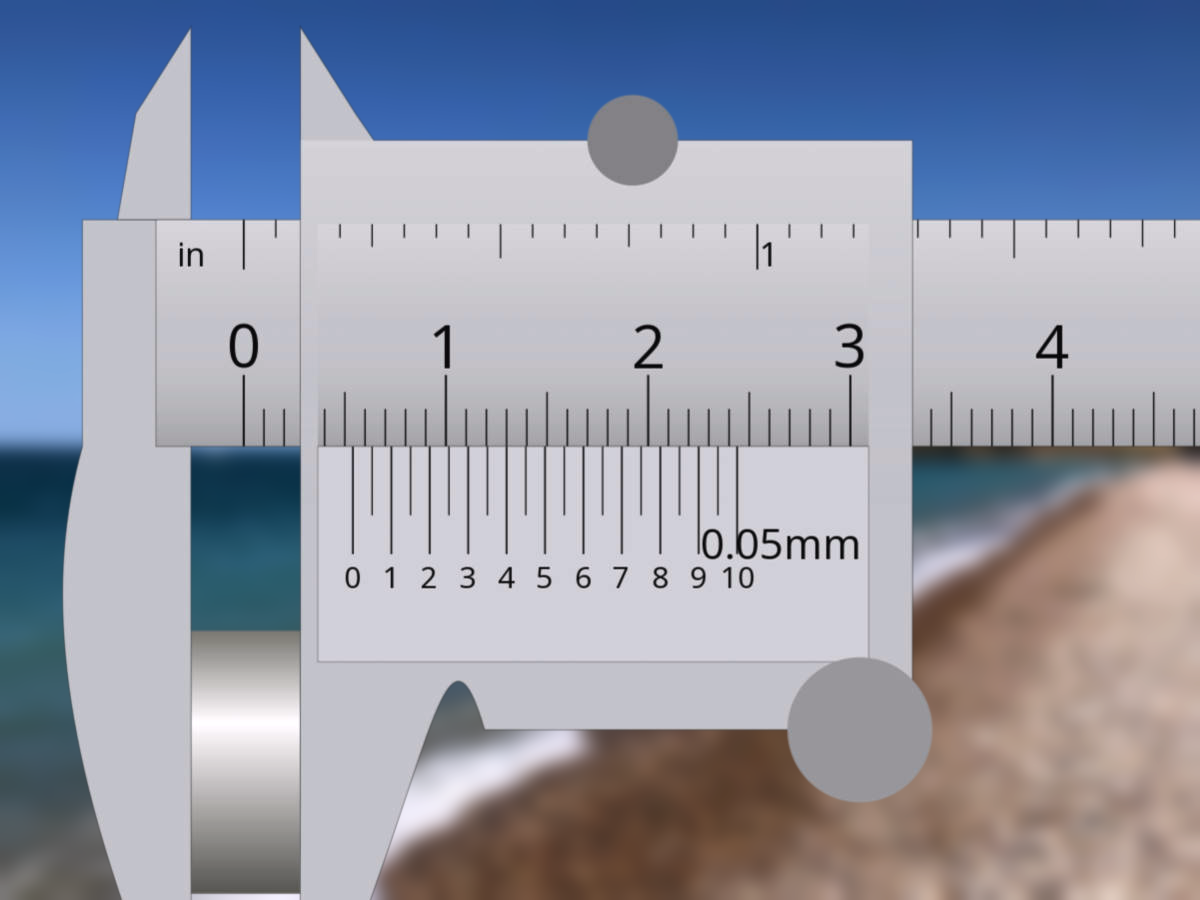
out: 5.4 mm
